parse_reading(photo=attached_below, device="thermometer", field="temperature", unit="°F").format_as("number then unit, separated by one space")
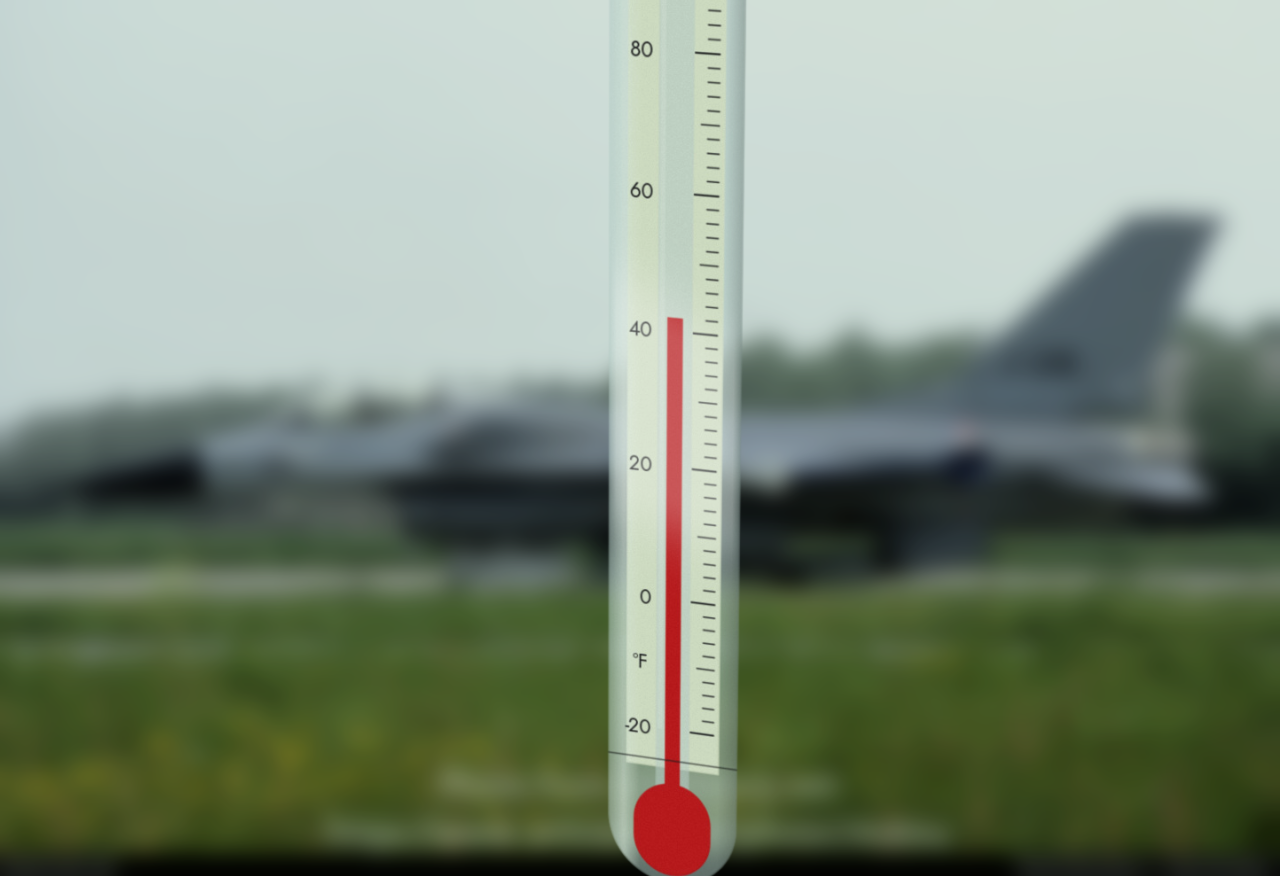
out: 42 °F
